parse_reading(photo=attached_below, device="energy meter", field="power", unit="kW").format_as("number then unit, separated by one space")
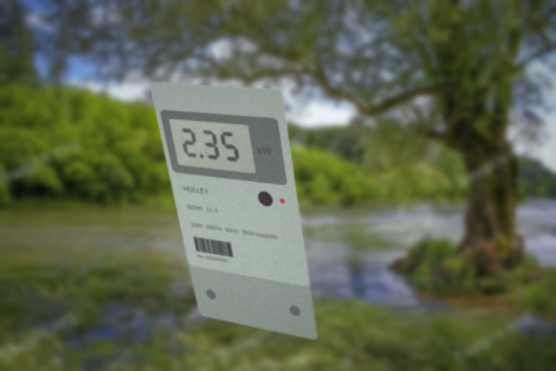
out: 2.35 kW
